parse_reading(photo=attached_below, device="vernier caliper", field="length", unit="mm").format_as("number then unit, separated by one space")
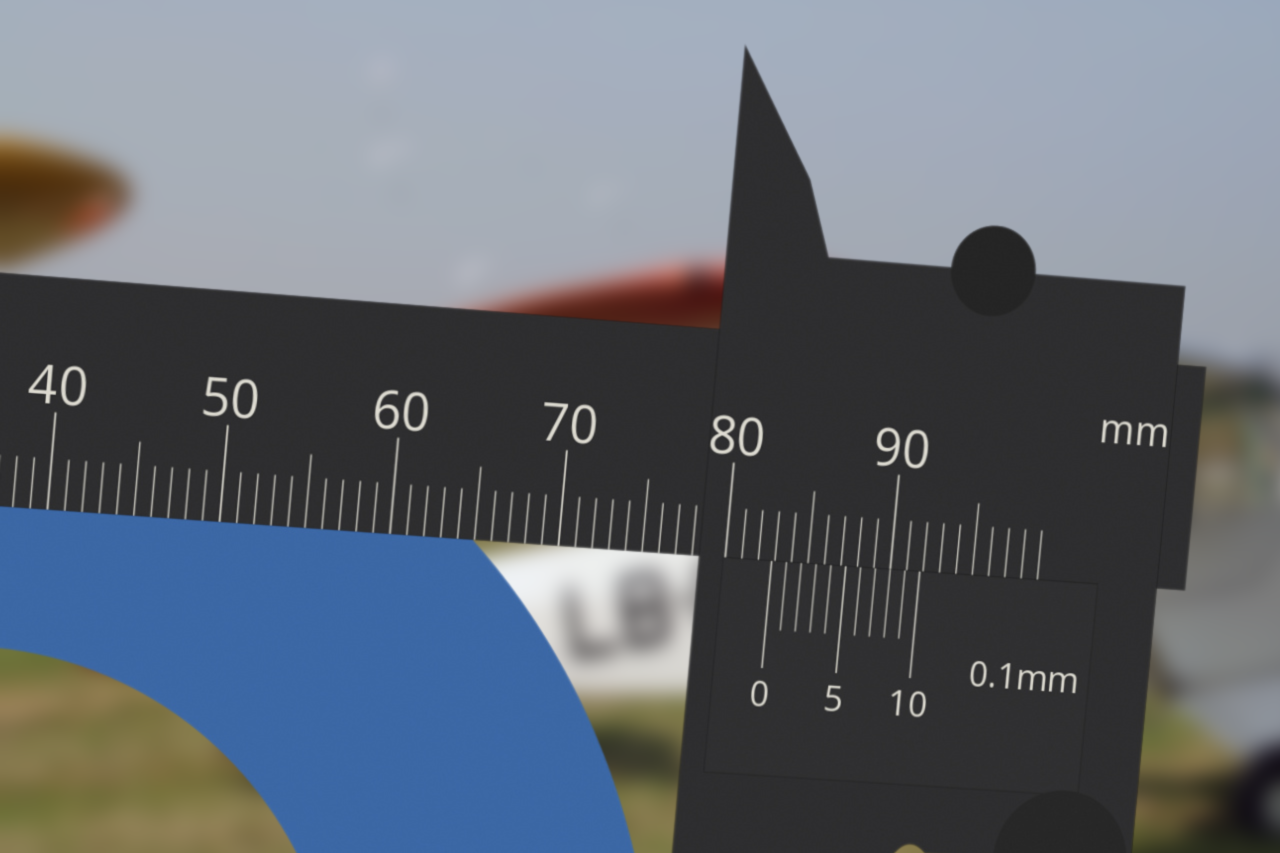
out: 82.8 mm
